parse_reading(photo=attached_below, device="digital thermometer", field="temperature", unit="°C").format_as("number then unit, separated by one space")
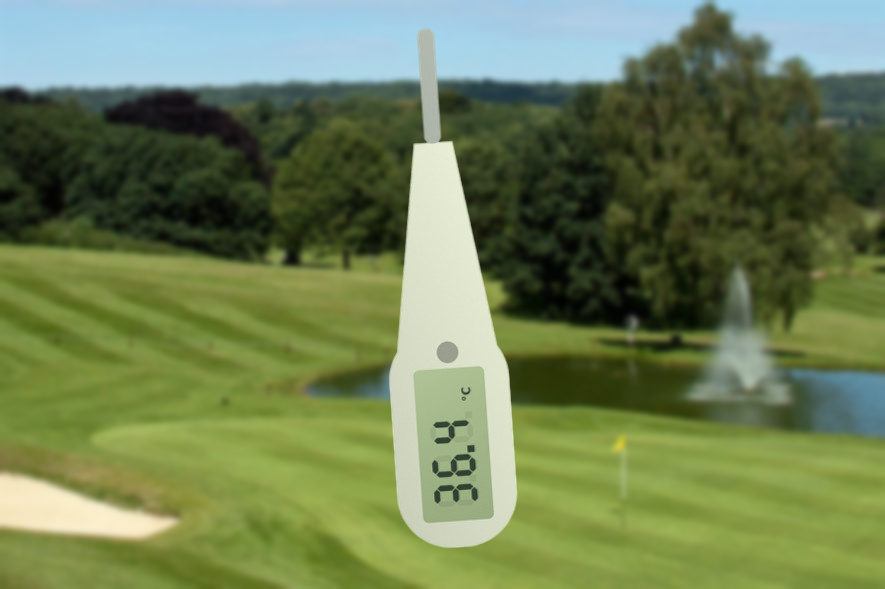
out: 36.4 °C
